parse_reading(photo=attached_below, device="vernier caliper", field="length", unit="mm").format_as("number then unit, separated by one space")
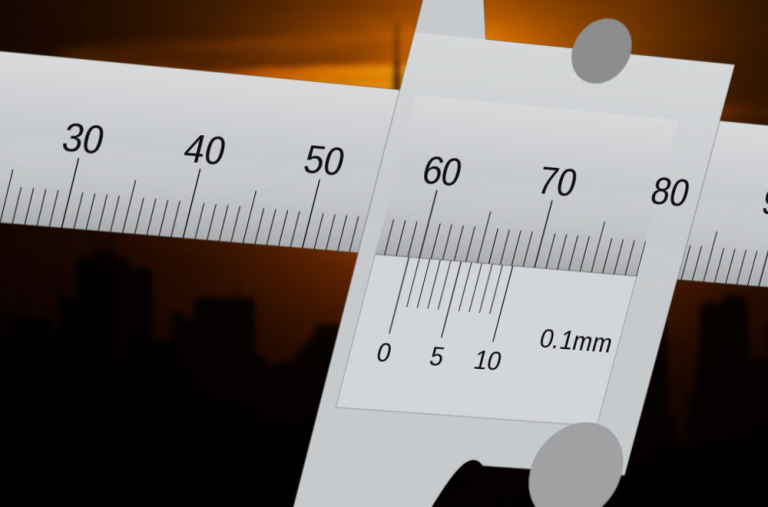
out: 59.1 mm
